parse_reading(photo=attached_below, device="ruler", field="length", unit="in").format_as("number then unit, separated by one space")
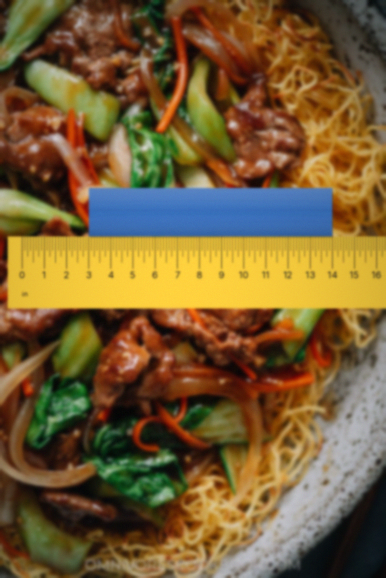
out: 11 in
